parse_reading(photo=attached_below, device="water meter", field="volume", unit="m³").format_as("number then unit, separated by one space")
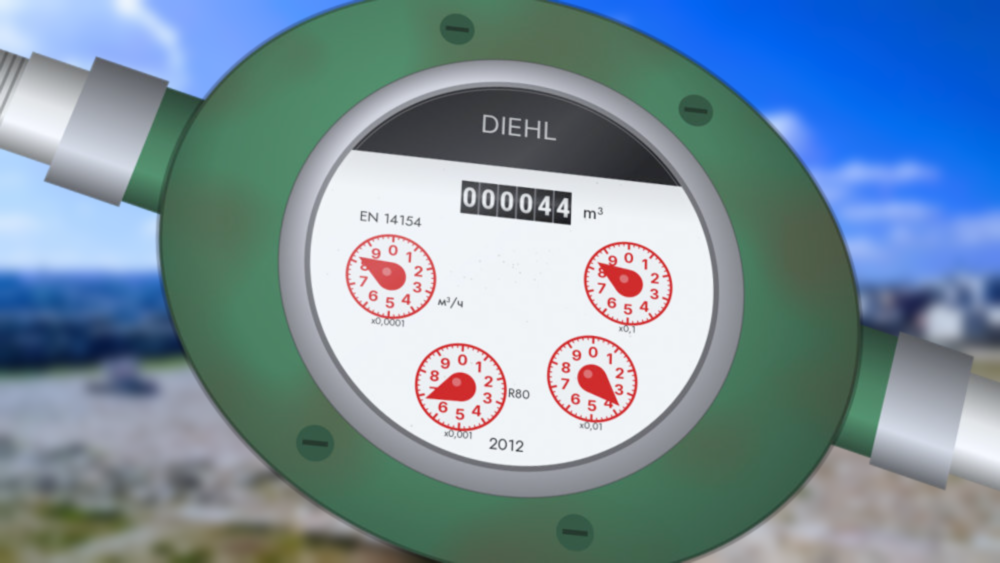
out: 44.8368 m³
